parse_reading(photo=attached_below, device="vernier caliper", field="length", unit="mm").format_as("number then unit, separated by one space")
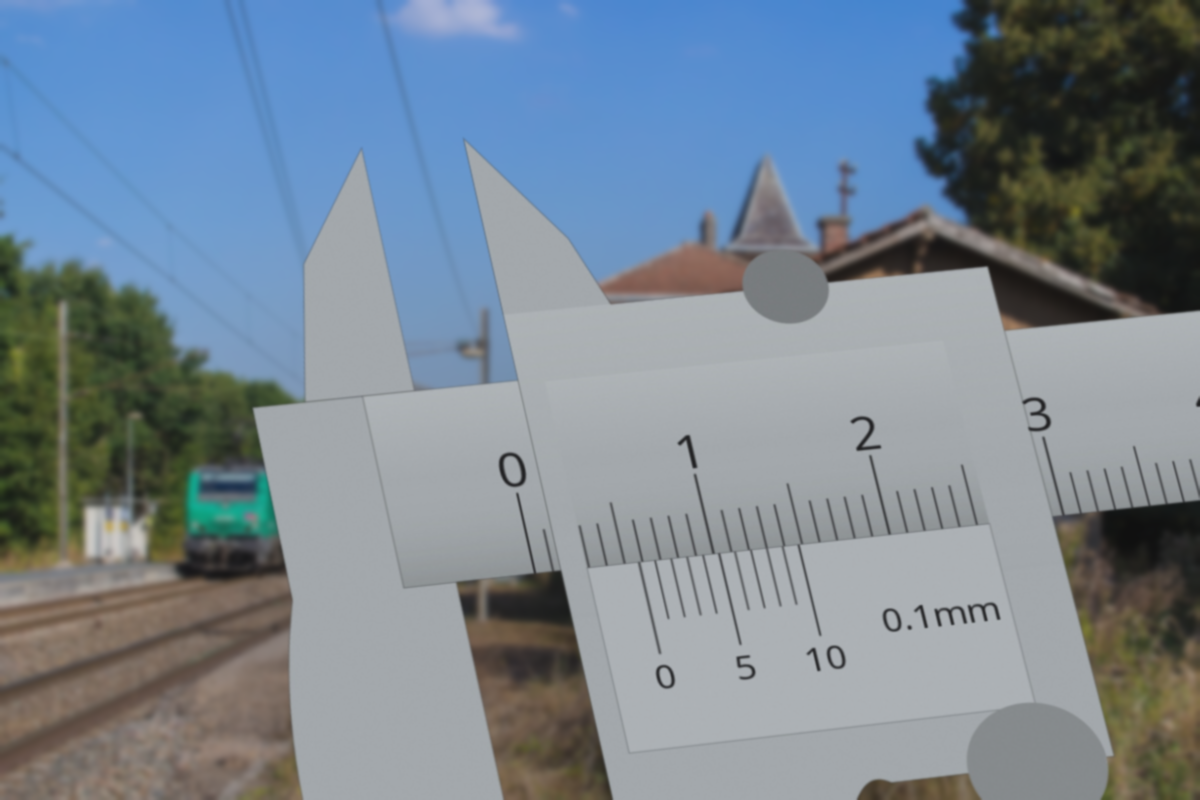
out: 5.8 mm
